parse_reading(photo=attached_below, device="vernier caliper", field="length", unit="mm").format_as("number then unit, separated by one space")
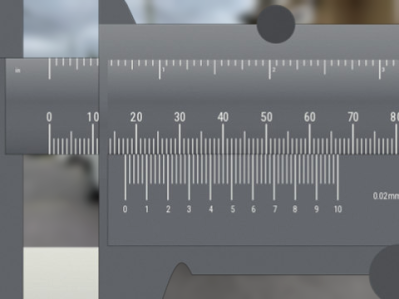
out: 17.5 mm
